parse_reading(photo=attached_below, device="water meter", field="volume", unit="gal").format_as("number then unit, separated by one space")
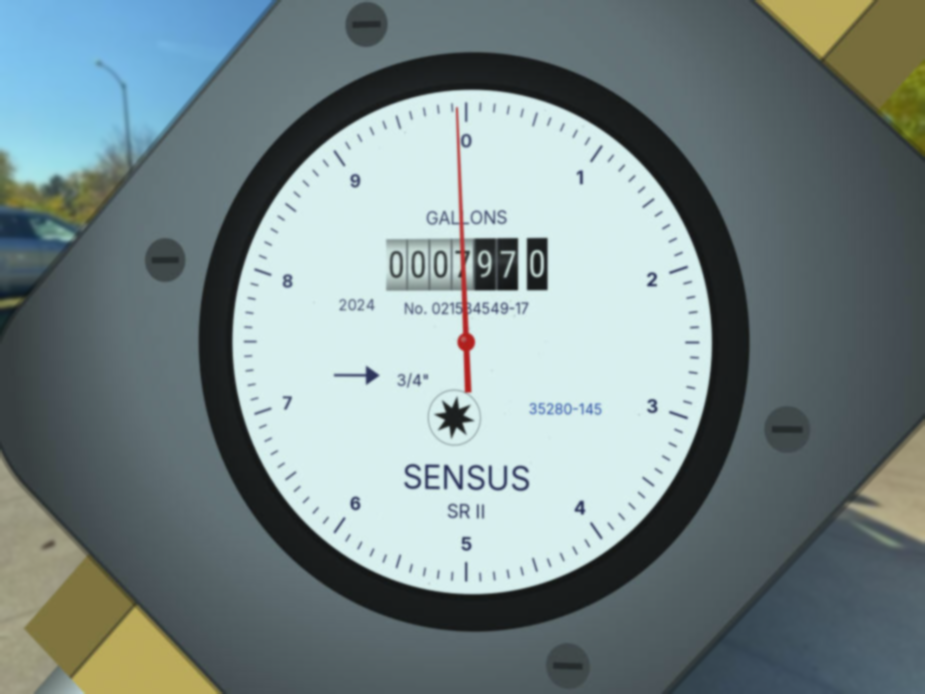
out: 7969.9 gal
